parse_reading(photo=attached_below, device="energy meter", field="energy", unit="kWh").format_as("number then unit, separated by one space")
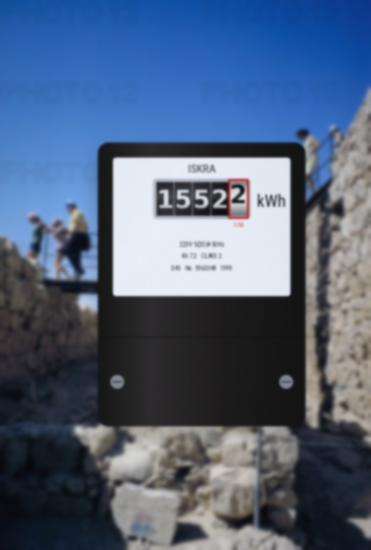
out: 1552.2 kWh
